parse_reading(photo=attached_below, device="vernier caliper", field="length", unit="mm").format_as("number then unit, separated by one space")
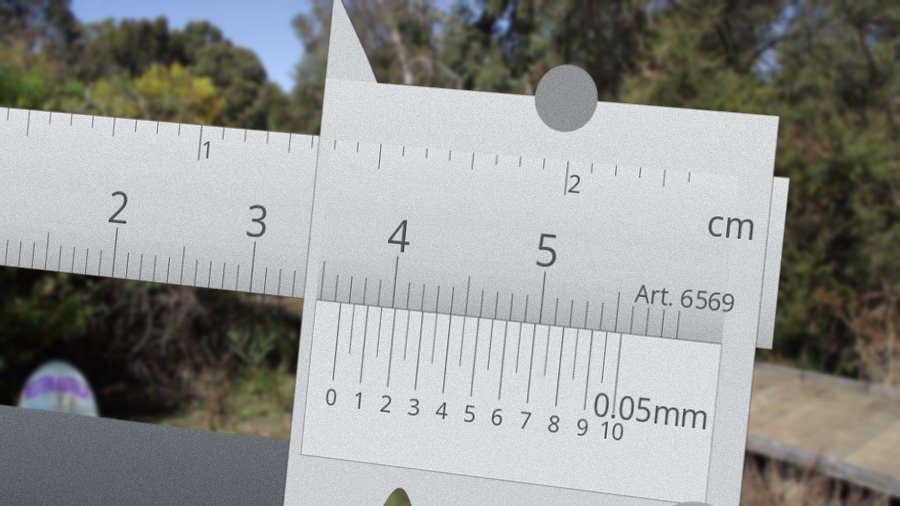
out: 36.4 mm
